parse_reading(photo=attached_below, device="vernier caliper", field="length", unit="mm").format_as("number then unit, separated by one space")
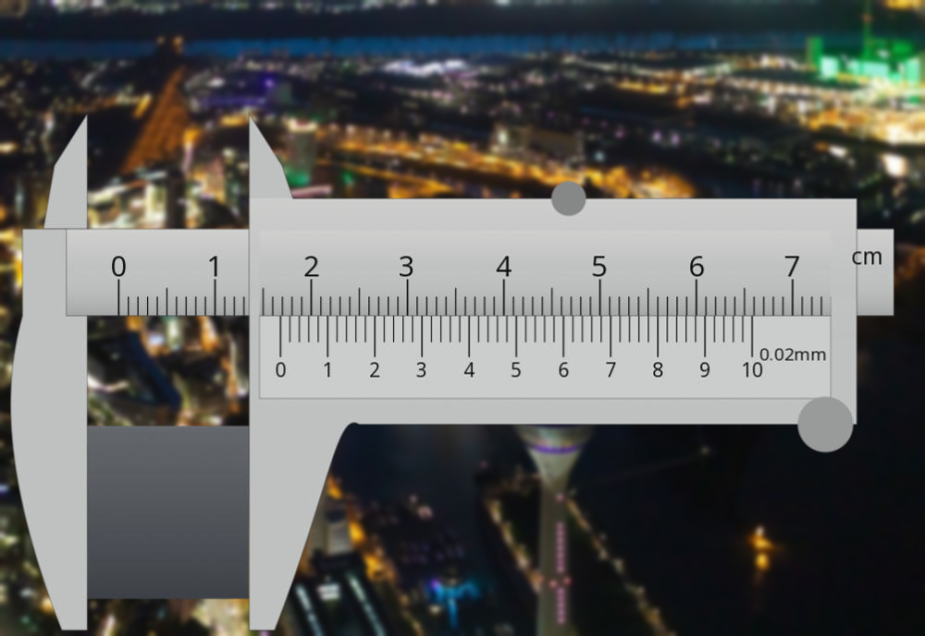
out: 16.8 mm
